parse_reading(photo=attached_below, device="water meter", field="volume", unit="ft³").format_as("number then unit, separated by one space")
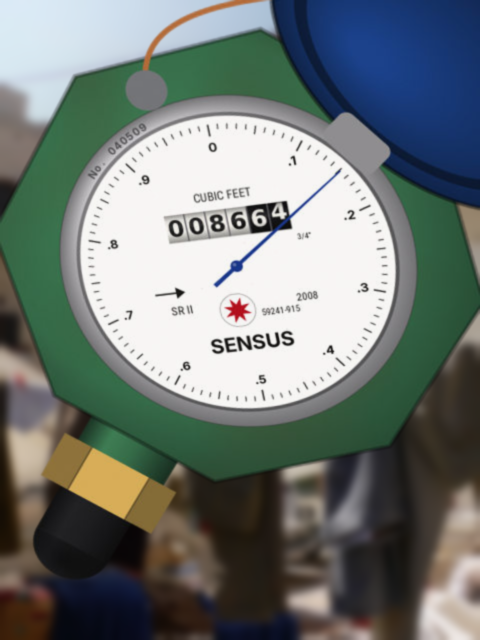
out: 8664.15 ft³
